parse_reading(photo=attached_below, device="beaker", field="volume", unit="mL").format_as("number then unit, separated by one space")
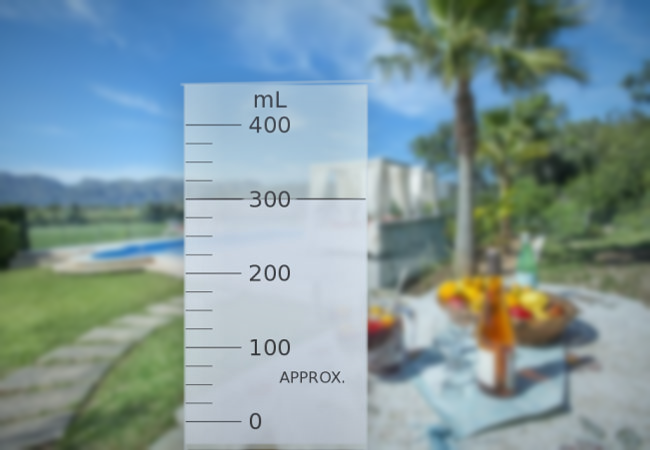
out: 300 mL
